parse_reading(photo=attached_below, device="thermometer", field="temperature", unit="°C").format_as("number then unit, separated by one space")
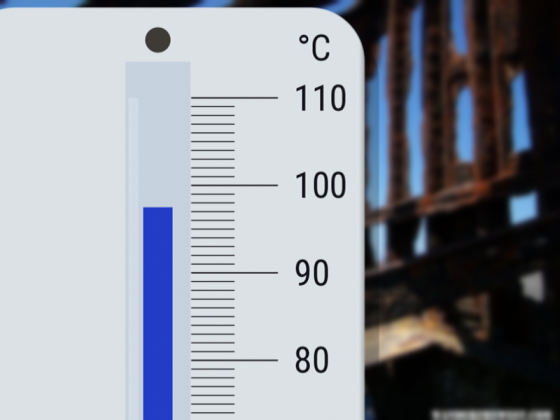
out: 97.5 °C
